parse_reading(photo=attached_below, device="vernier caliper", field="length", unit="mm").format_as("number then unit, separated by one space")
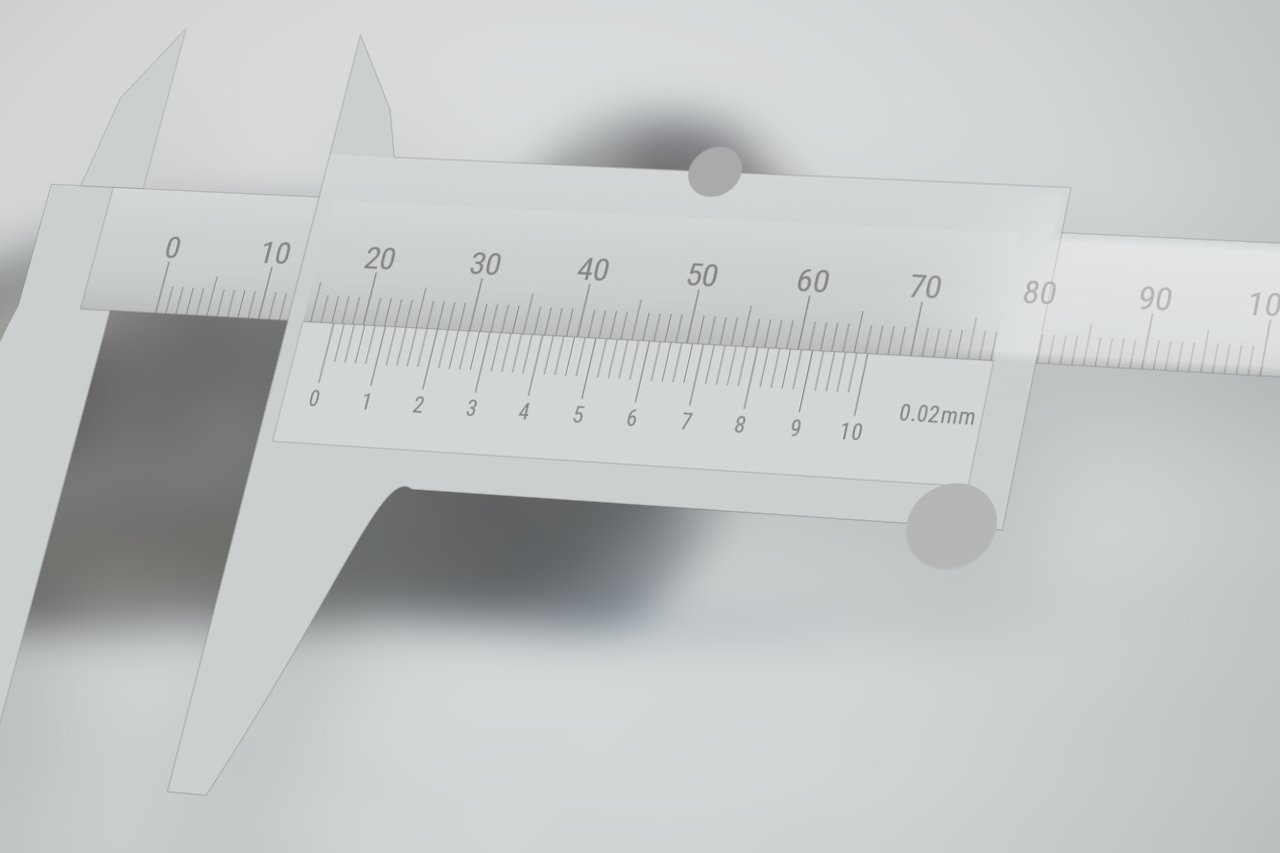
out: 17.2 mm
